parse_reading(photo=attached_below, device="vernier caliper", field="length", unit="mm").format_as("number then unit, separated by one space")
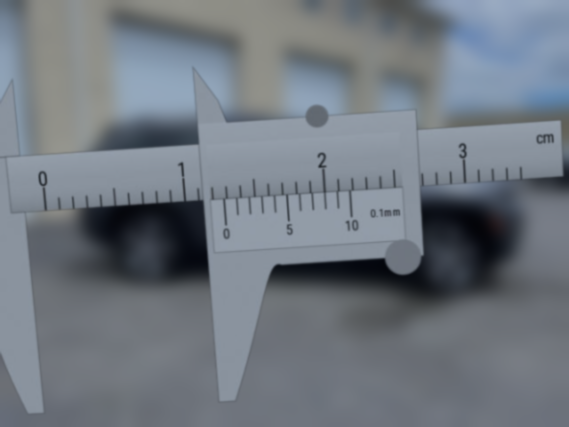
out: 12.8 mm
